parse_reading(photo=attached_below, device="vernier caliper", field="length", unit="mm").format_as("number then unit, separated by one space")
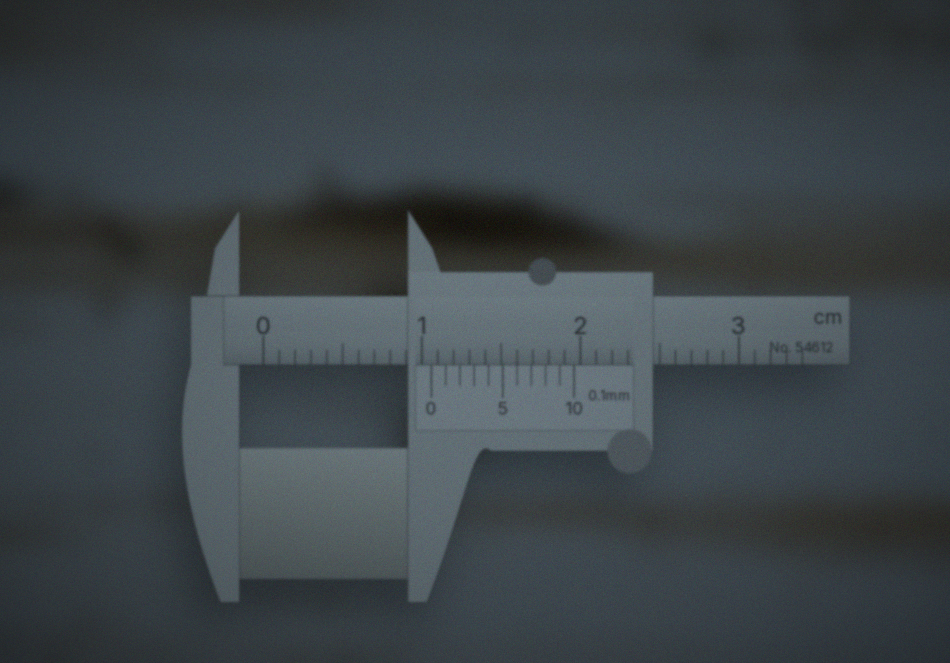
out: 10.6 mm
